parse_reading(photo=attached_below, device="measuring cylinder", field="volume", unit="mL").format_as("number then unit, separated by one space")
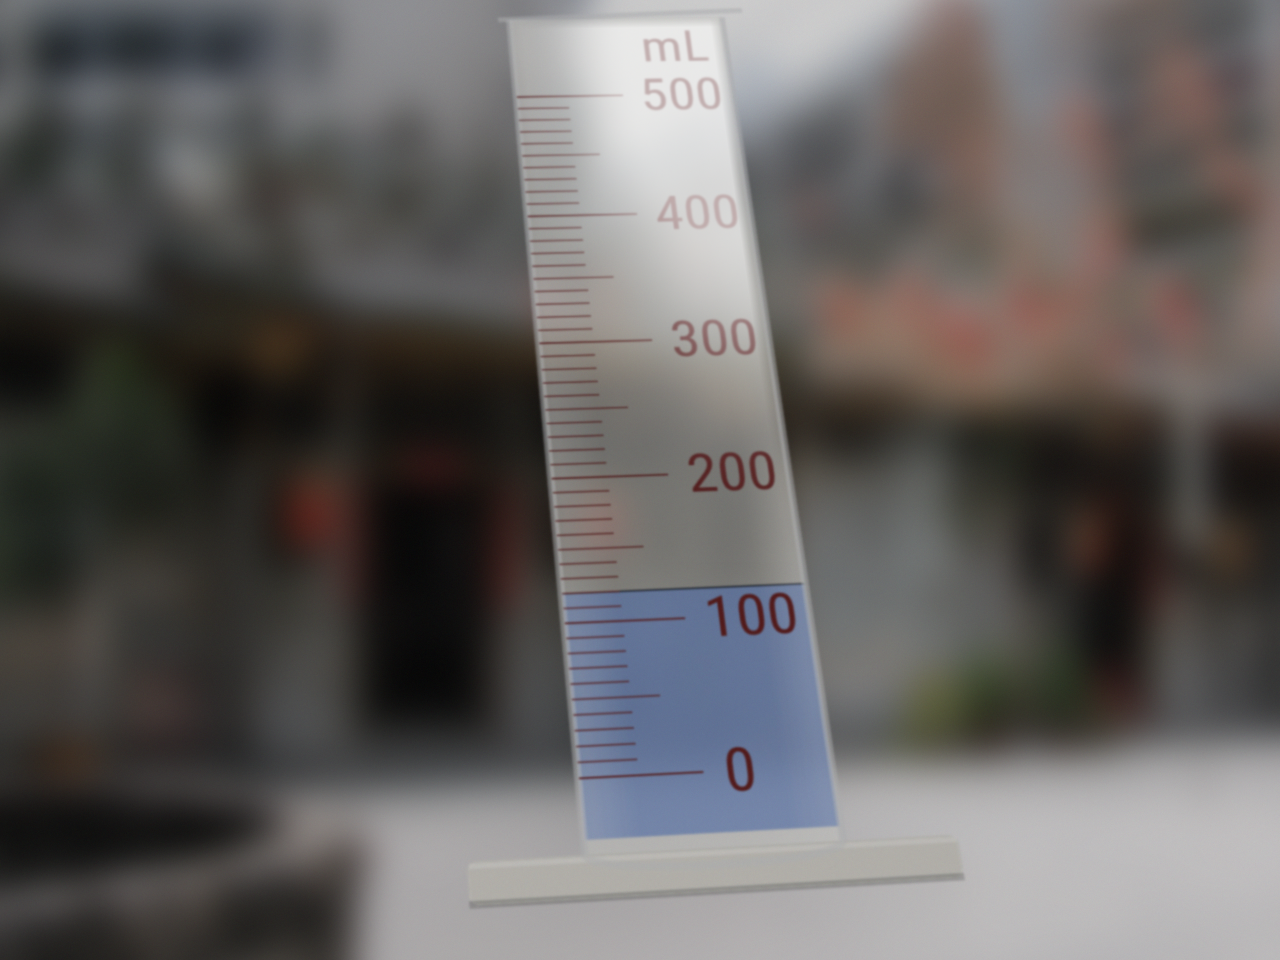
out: 120 mL
